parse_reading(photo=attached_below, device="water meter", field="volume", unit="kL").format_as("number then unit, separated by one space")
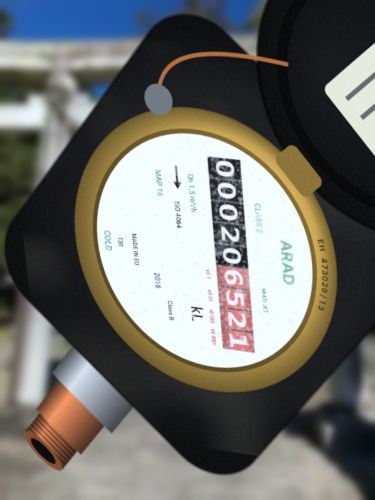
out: 20.6521 kL
